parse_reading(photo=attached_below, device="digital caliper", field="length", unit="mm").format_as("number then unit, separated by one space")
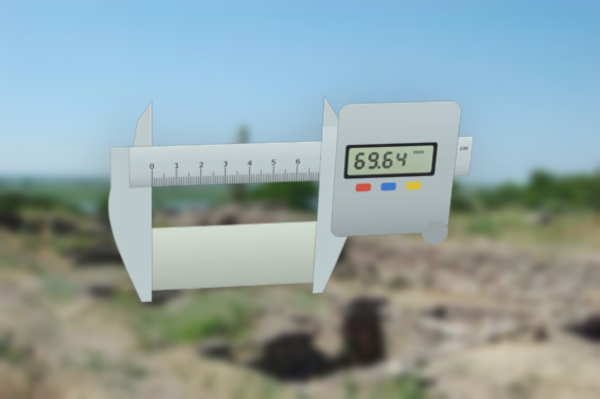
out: 69.64 mm
